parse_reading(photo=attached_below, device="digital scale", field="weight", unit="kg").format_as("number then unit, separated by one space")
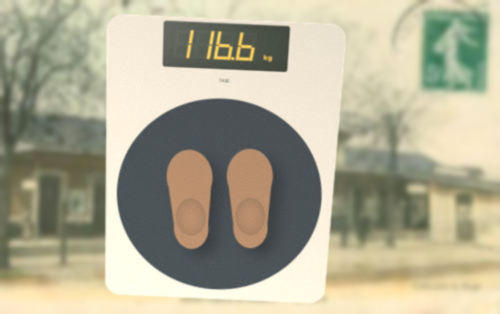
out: 116.6 kg
